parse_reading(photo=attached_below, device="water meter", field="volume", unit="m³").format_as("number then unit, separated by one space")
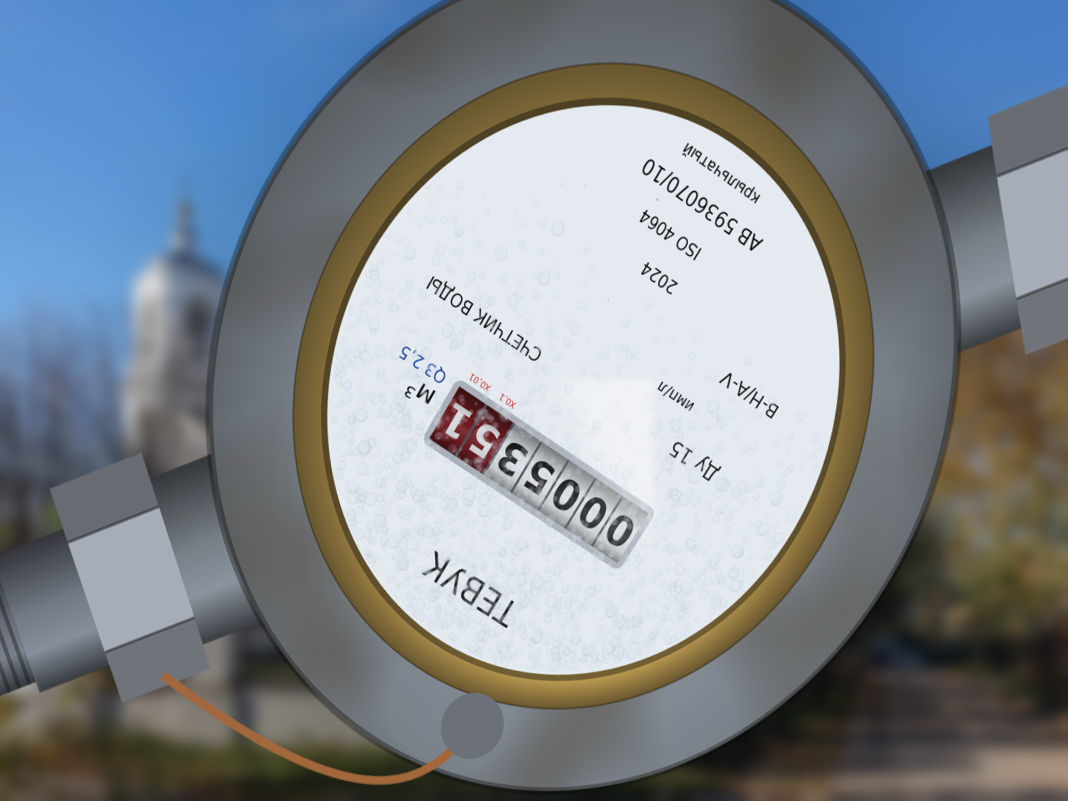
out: 53.51 m³
